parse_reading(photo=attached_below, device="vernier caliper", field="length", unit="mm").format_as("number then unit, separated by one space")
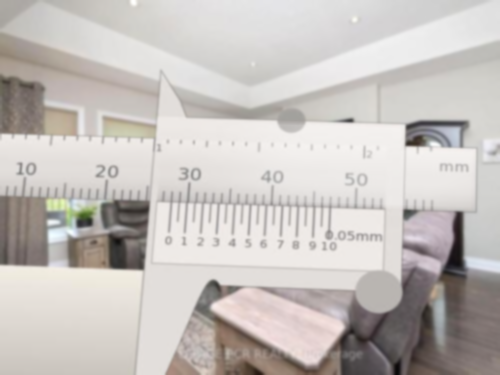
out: 28.0 mm
